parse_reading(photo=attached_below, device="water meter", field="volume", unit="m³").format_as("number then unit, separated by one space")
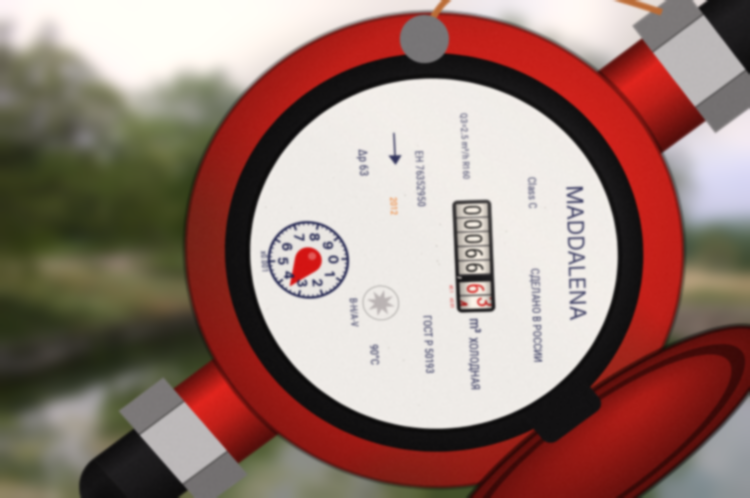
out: 66.633 m³
